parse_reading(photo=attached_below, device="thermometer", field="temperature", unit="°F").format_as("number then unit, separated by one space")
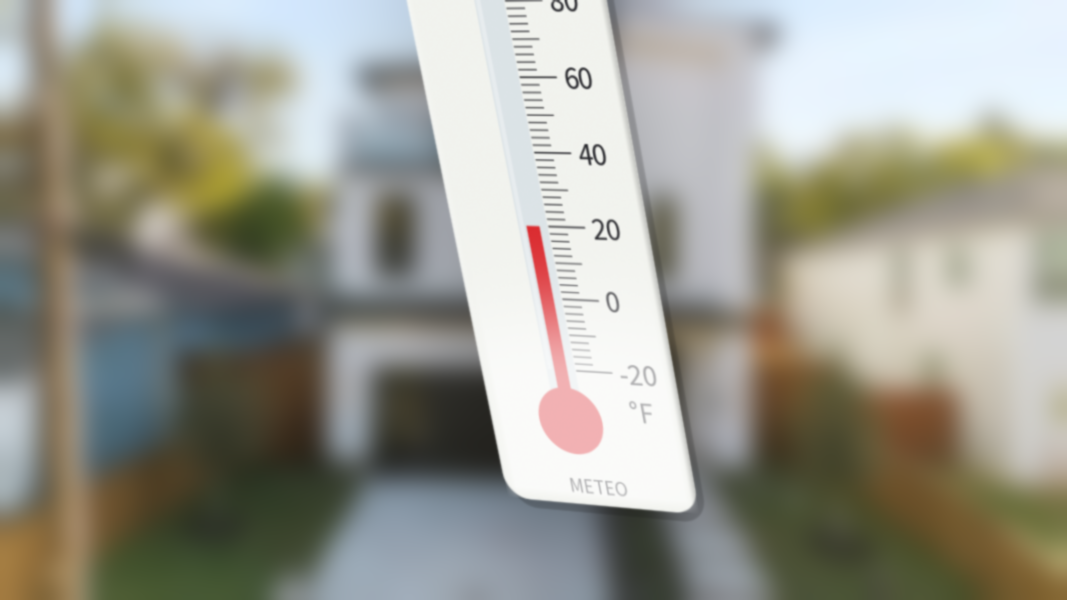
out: 20 °F
